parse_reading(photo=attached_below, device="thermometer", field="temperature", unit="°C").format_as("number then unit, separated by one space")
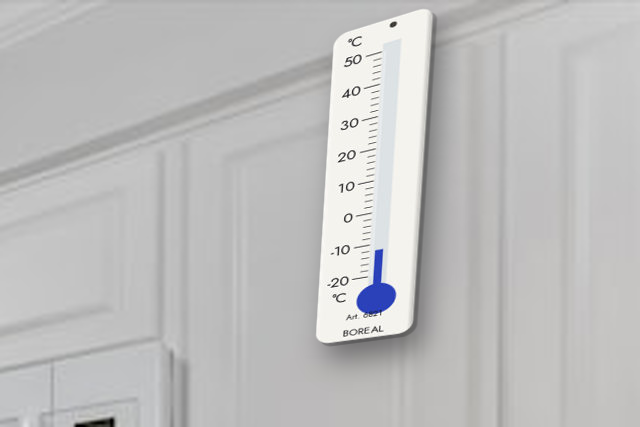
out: -12 °C
